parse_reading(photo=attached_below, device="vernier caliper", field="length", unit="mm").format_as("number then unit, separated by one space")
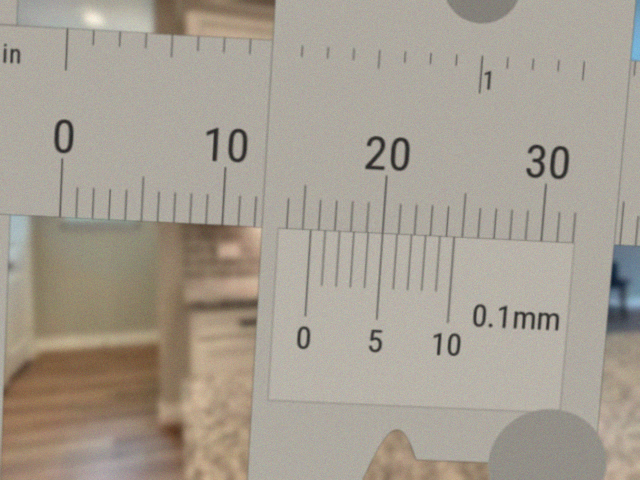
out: 15.5 mm
